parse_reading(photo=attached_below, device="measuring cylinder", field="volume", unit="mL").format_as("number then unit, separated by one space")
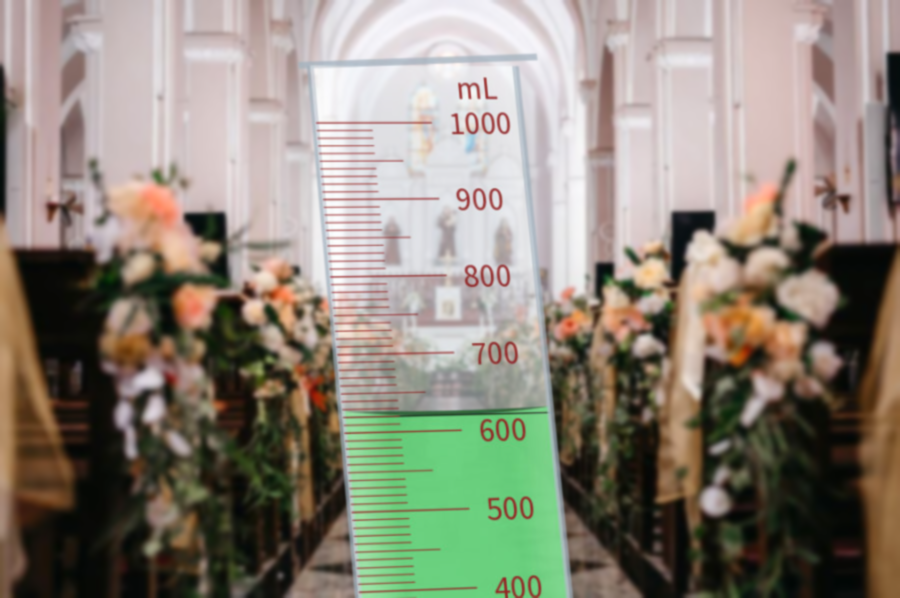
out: 620 mL
